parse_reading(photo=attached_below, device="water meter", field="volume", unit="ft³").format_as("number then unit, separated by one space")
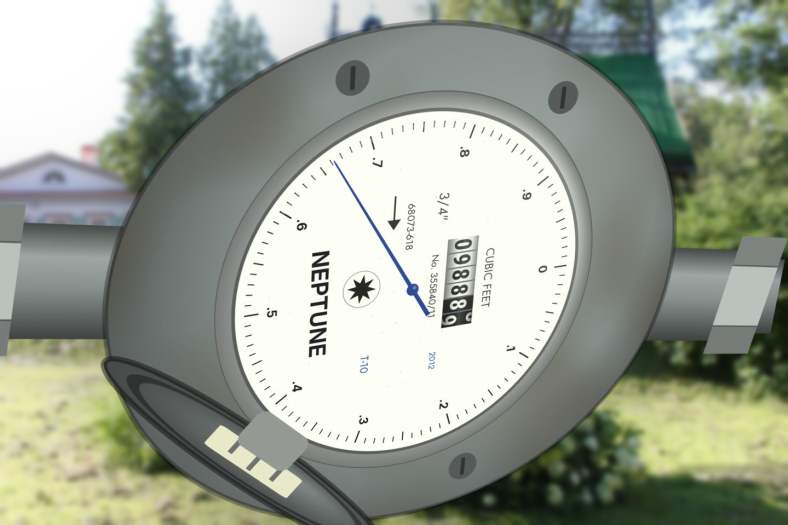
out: 98888.66 ft³
